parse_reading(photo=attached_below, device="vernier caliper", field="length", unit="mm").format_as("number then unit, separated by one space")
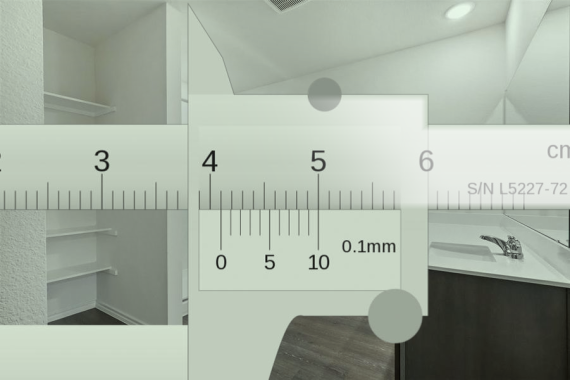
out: 41.0 mm
